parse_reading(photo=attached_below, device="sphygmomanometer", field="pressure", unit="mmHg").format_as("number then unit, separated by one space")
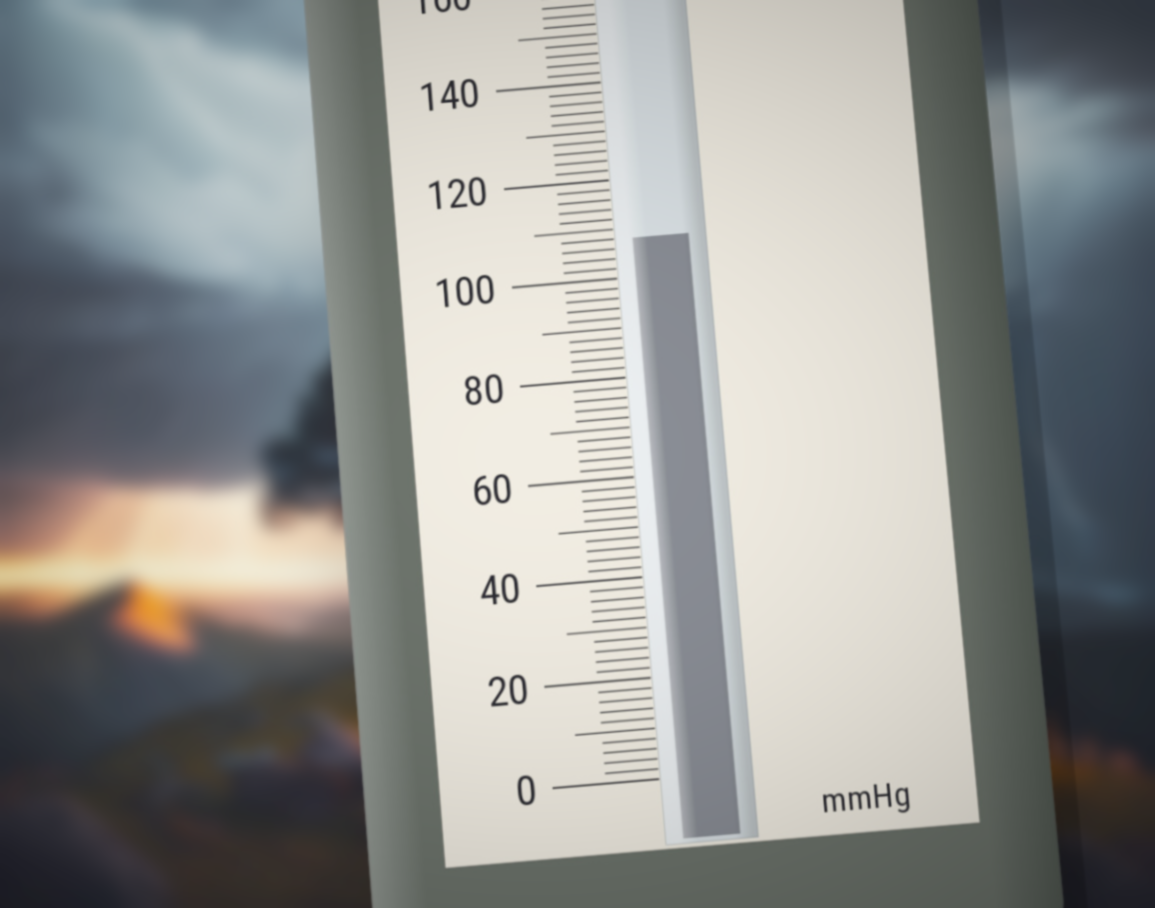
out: 108 mmHg
